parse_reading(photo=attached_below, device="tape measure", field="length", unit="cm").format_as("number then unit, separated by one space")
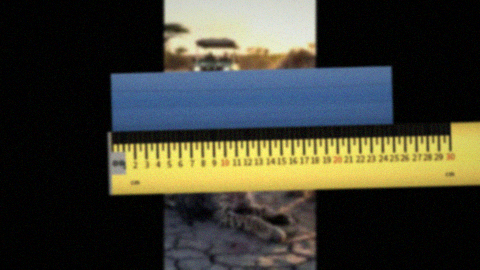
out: 25 cm
